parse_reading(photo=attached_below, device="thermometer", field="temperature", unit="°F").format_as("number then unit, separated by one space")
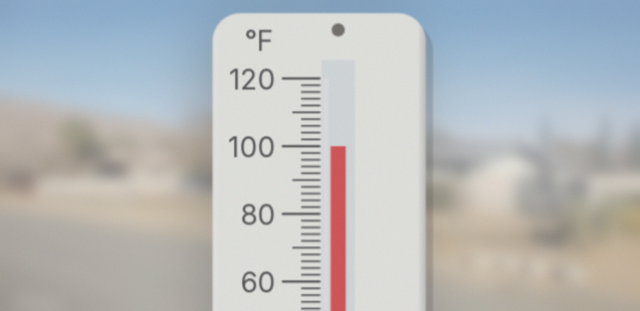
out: 100 °F
